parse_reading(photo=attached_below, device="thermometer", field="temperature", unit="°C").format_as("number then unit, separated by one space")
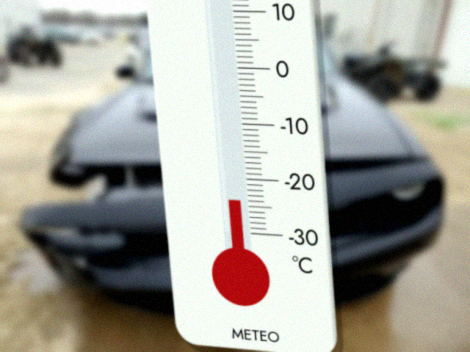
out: -24 °C
